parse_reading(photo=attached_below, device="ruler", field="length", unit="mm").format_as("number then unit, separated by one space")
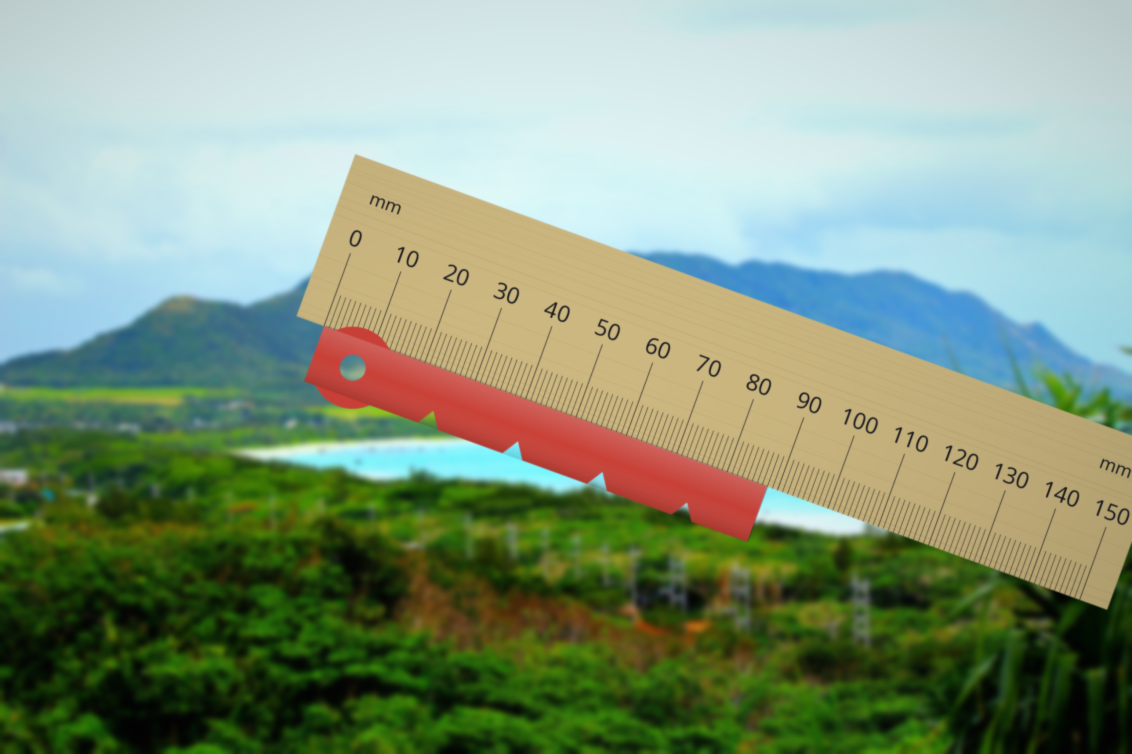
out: 88 mm
